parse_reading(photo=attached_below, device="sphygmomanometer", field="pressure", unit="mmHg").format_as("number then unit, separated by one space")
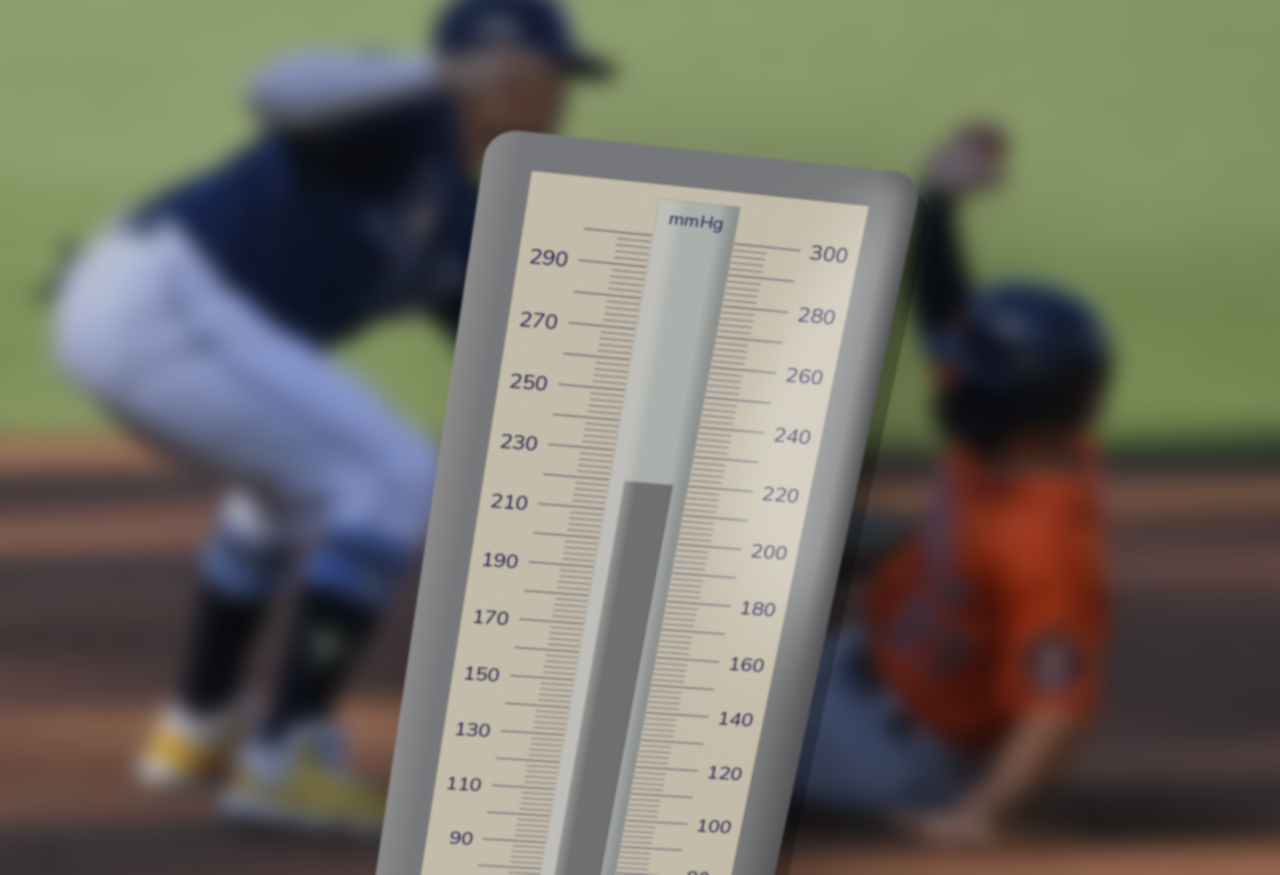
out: 220 mmHg
